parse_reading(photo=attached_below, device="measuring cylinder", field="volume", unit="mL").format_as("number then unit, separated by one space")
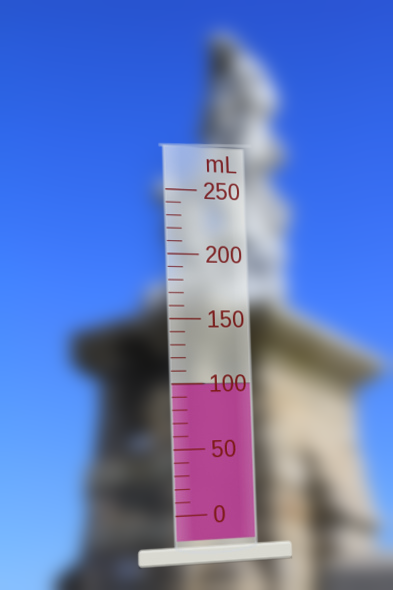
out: 100 mL
